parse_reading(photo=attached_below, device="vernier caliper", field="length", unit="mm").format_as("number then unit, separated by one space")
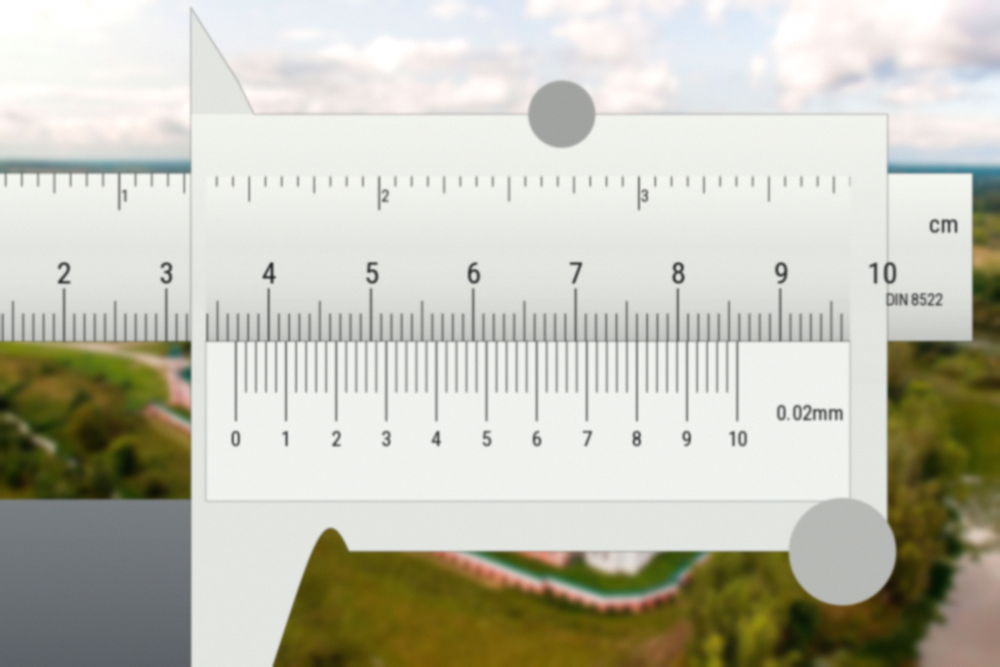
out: 36.8 mm
